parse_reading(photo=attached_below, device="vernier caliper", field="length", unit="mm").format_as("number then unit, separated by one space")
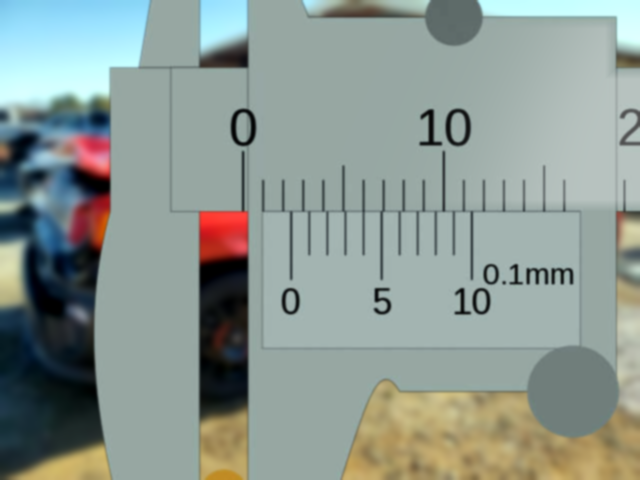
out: 2.4 mm
